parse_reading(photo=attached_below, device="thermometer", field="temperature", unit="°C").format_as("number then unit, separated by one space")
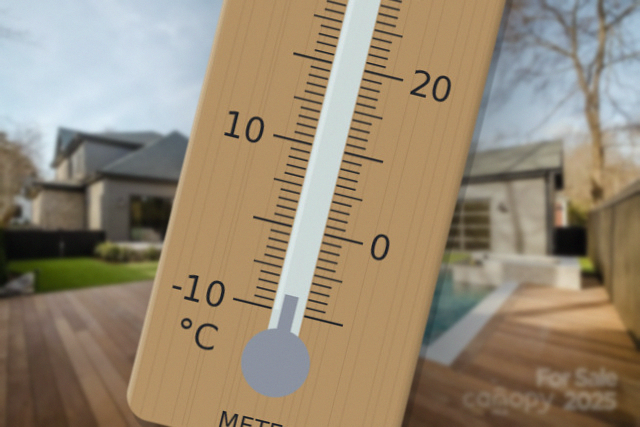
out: -8 °C
